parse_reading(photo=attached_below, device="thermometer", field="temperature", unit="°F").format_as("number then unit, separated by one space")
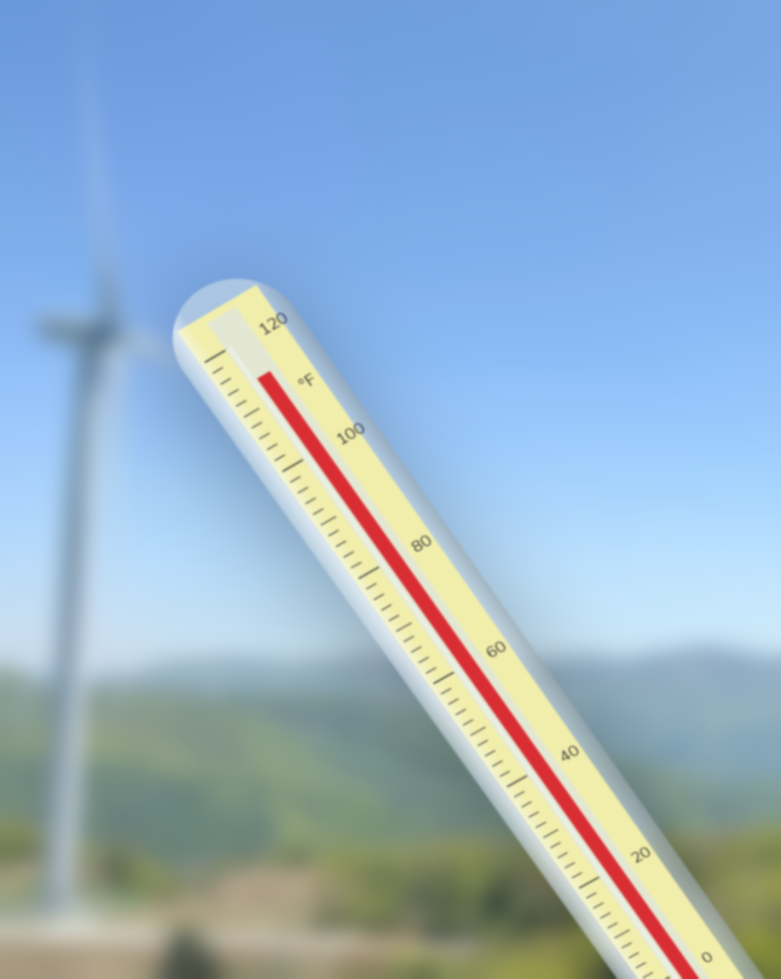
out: 114 °F
